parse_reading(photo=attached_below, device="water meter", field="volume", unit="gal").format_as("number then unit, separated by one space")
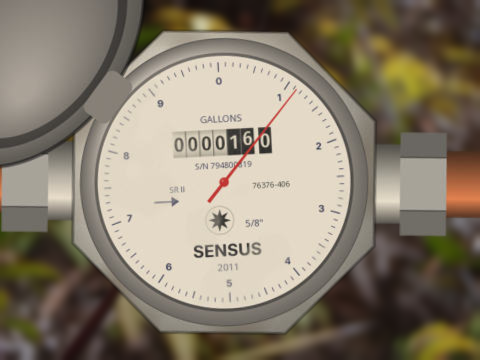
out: 161.1 gal
